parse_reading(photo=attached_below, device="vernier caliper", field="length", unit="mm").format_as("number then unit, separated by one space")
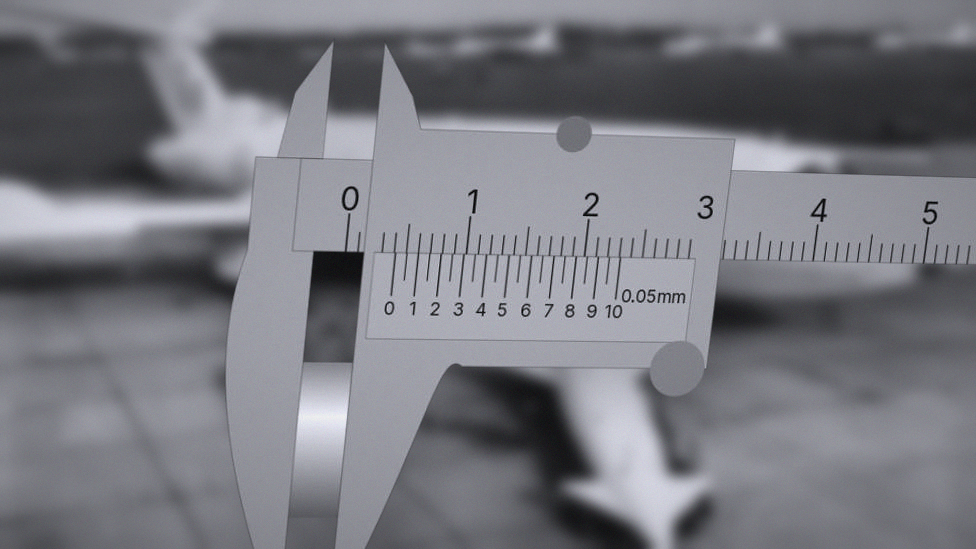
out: 4.1 mm
